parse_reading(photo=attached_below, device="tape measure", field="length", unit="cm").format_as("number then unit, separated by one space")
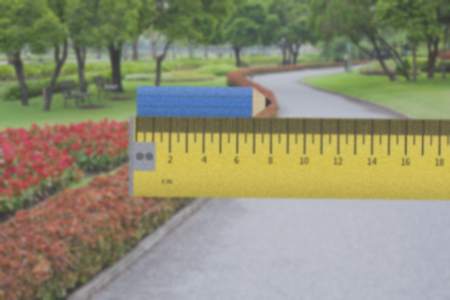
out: 8 cm
